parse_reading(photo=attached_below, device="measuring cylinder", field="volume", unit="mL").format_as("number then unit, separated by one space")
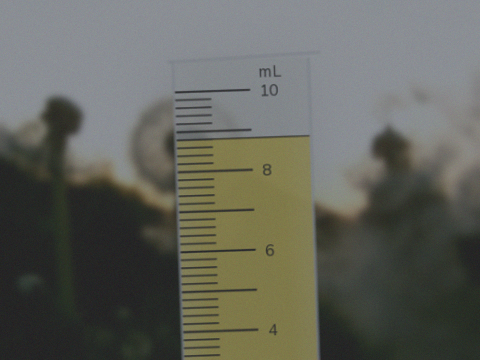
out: 8.8 mL
